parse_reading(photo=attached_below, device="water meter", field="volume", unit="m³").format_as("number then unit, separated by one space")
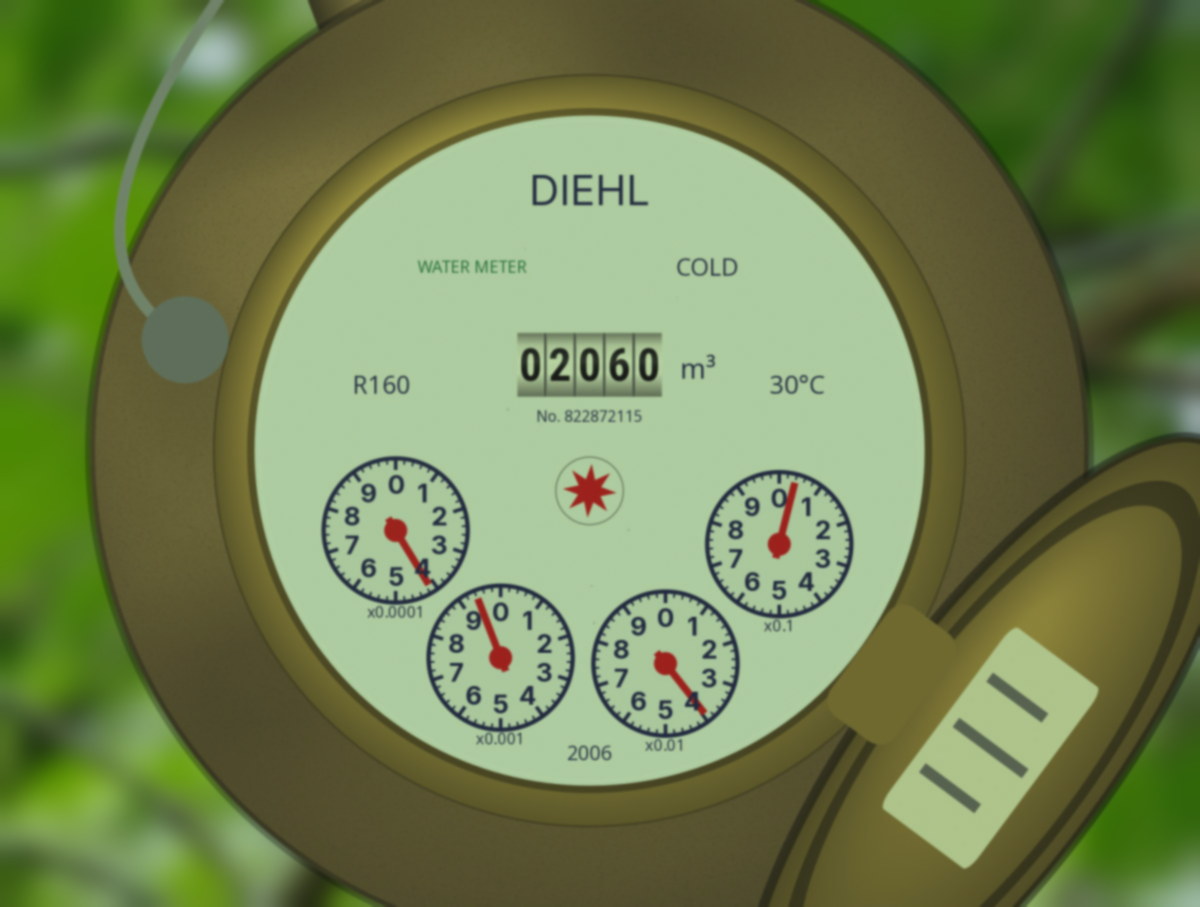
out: 2060.0394 m³
